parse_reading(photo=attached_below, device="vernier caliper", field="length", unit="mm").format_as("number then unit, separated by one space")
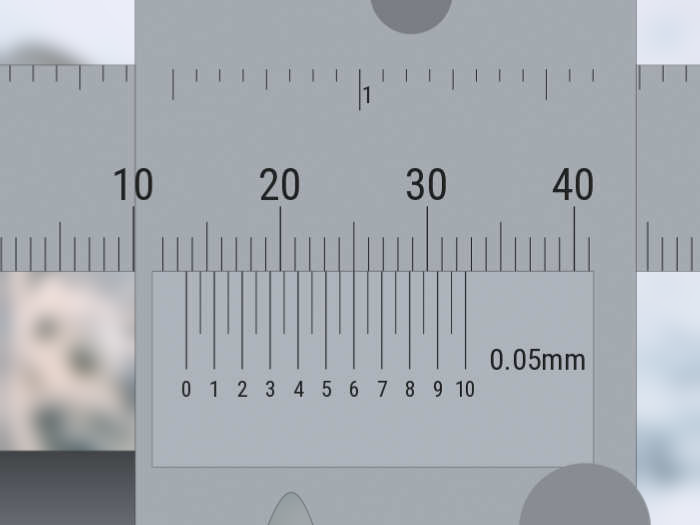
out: 13.6 mm
